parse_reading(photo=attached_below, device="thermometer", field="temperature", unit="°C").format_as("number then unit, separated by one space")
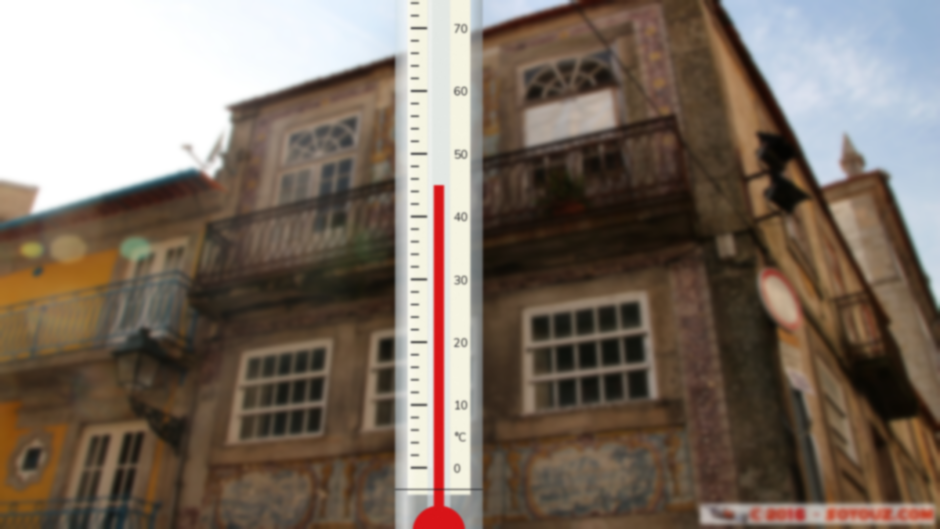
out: 45 °C
